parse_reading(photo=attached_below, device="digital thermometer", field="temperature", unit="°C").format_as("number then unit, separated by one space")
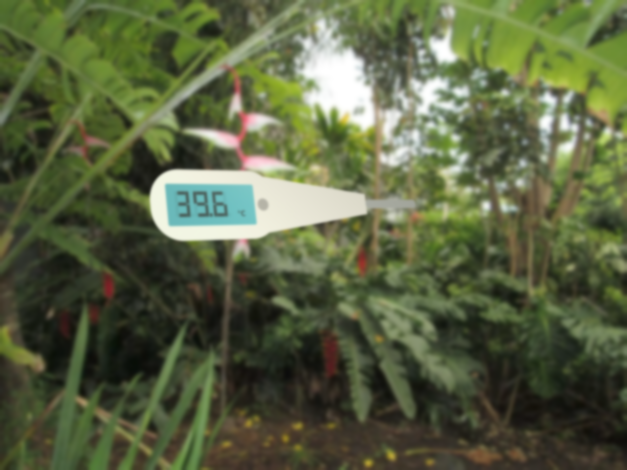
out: 39.6 °C
